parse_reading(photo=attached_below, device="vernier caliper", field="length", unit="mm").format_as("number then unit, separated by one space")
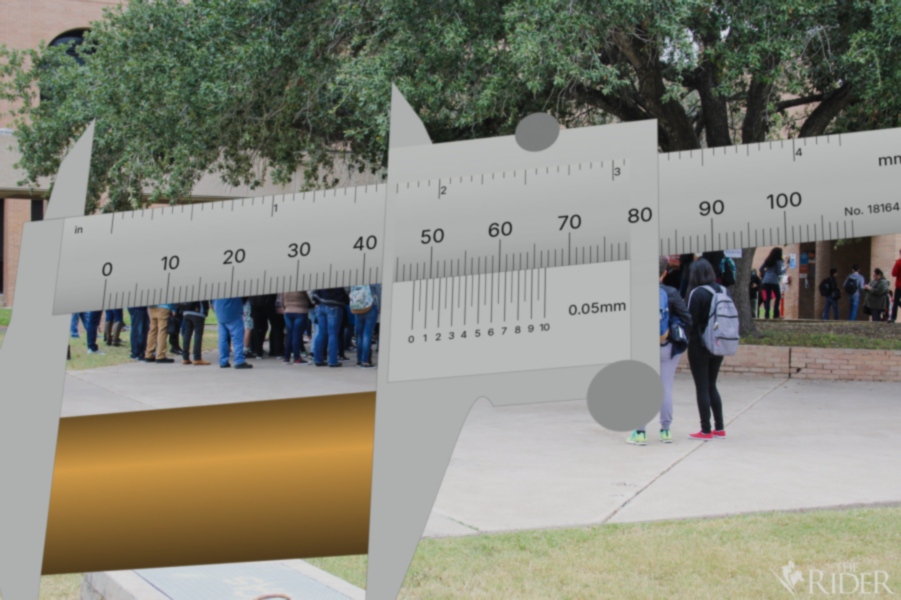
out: 47.6 mm
